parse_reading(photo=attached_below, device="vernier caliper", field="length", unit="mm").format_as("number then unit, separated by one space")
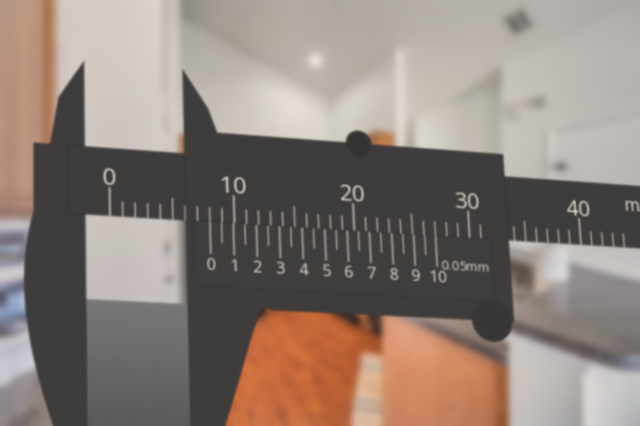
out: 8.0 mm
